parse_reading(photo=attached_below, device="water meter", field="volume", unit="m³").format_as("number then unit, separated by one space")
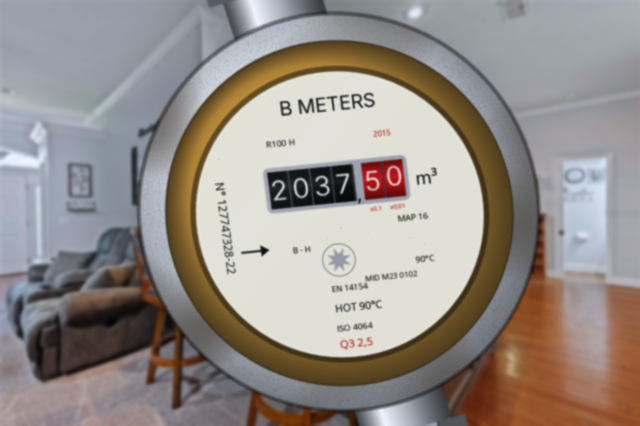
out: 2037.50 m³
